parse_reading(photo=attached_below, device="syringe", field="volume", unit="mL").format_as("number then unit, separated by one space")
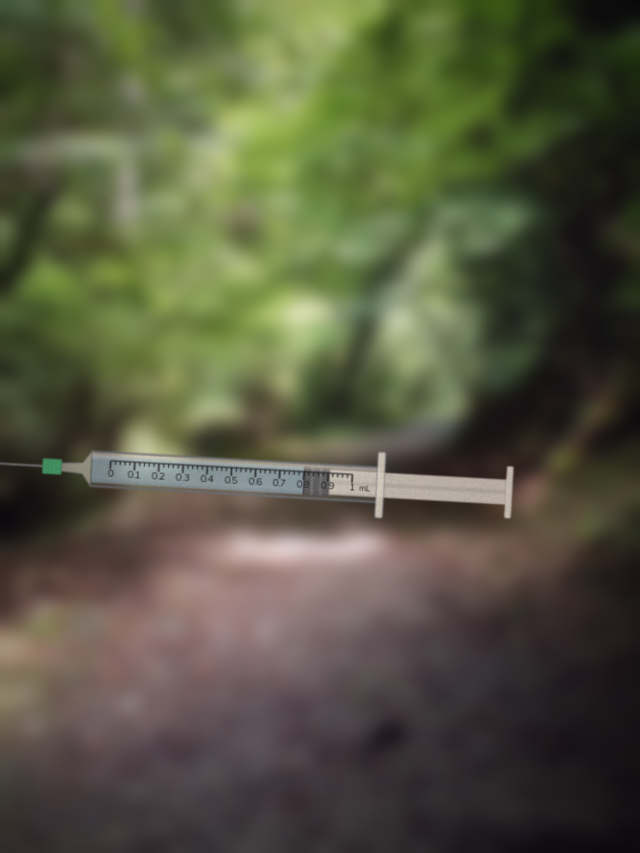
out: 0.8 mL
